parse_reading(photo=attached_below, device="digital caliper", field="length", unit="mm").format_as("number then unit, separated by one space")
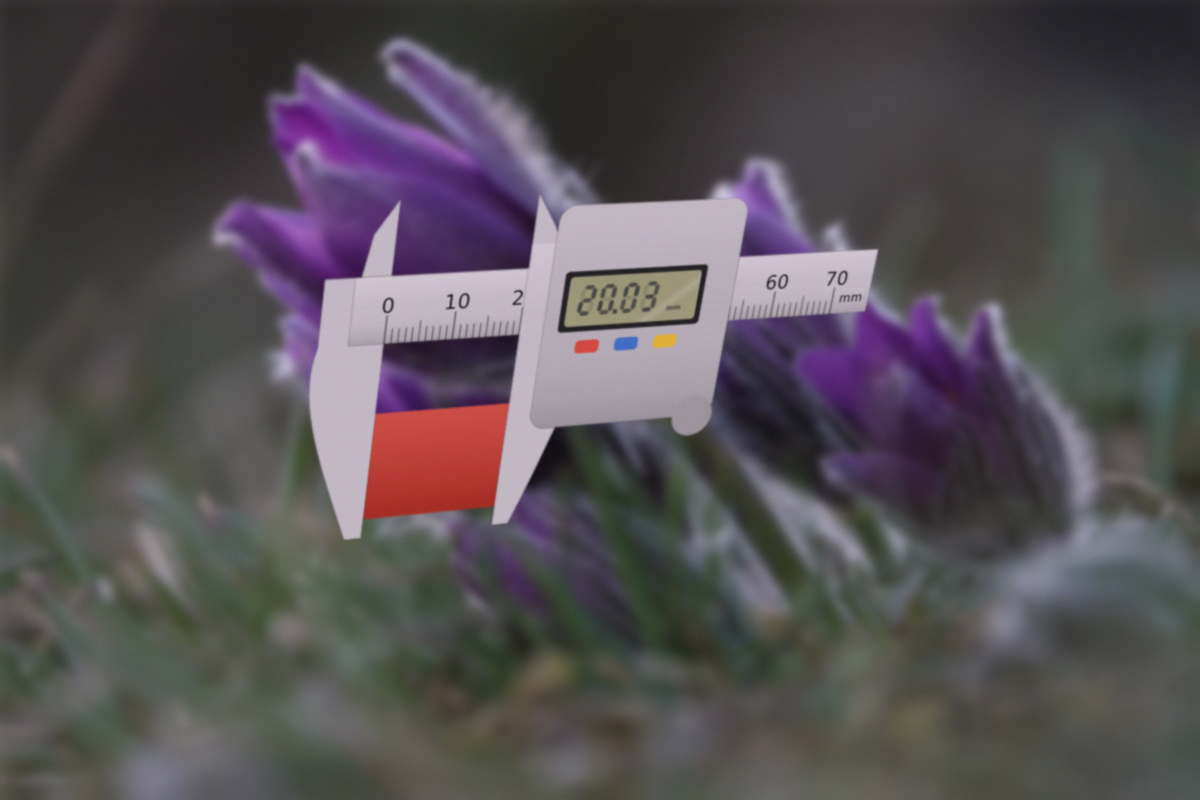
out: 20.03 mm
